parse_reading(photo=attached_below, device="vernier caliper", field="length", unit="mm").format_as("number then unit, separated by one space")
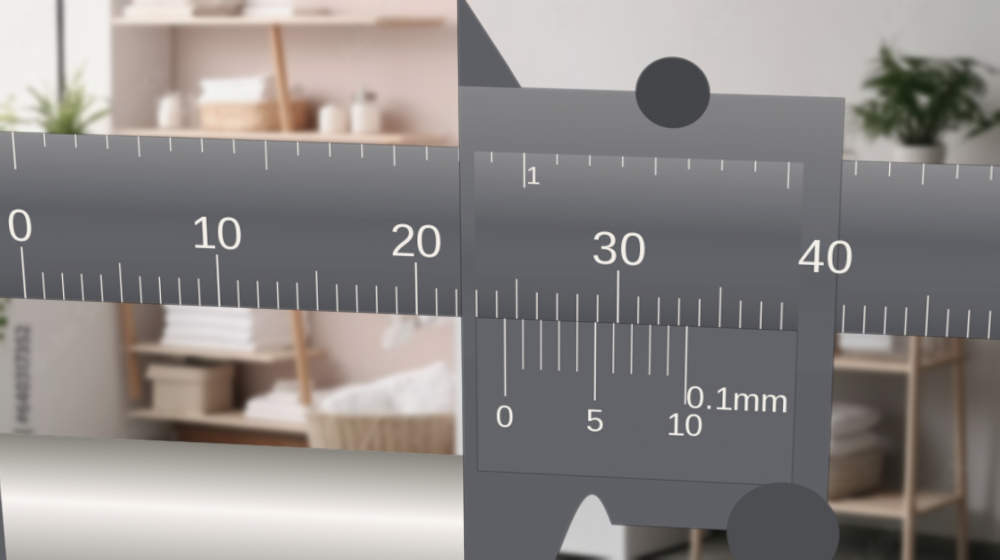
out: 24.4 mm
